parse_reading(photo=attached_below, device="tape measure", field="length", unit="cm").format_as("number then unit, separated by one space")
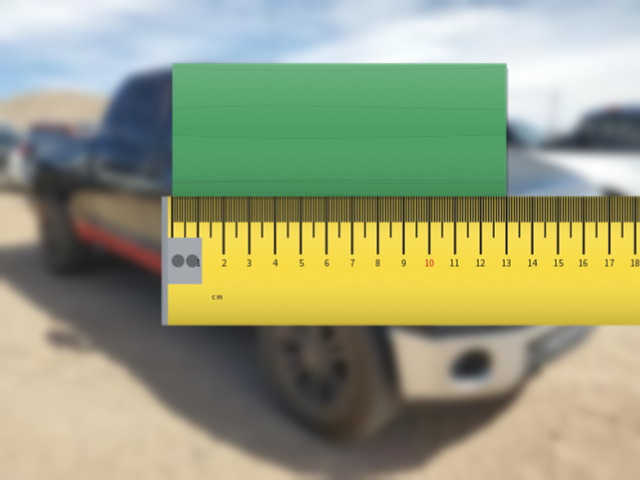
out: 13 cm
